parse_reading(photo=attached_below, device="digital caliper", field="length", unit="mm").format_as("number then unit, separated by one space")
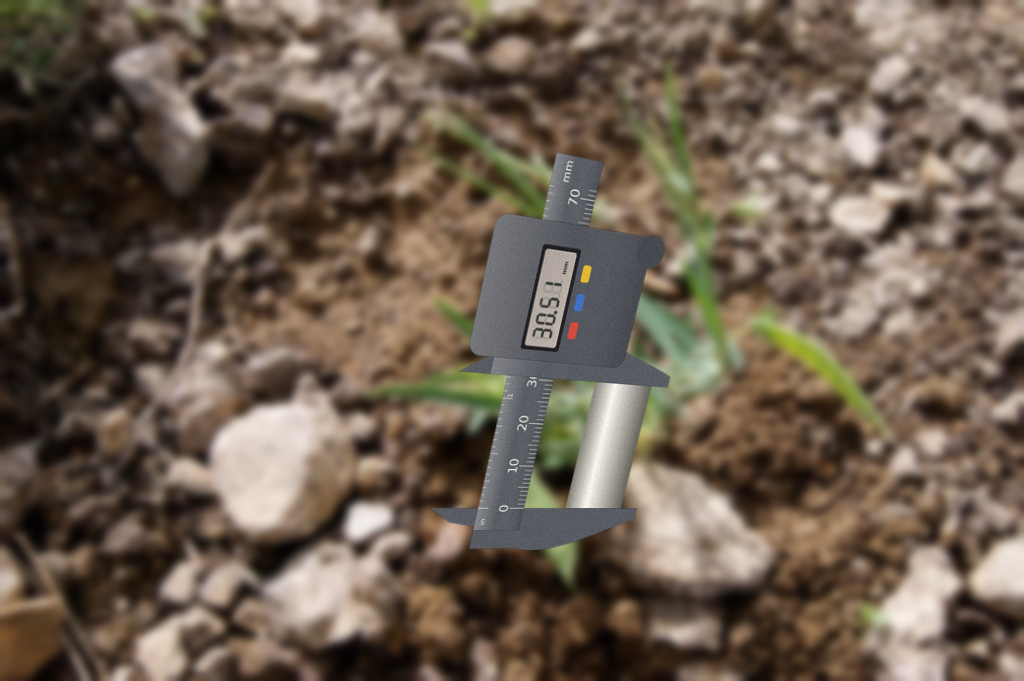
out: 30.51 mm
